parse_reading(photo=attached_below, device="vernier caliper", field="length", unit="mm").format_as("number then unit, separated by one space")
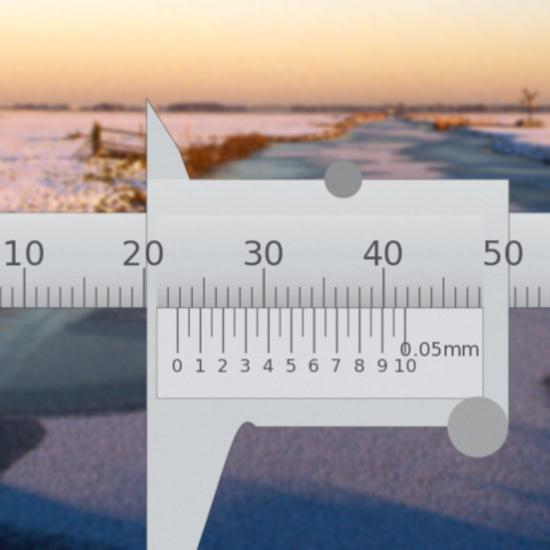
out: 22.8 mm
